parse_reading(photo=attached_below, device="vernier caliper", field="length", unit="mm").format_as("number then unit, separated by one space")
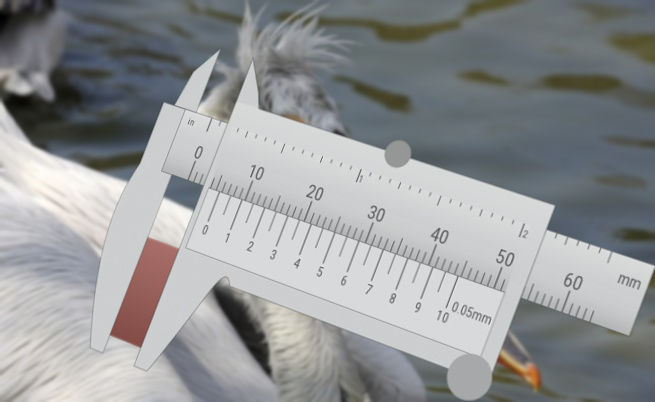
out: 5.6 mm
